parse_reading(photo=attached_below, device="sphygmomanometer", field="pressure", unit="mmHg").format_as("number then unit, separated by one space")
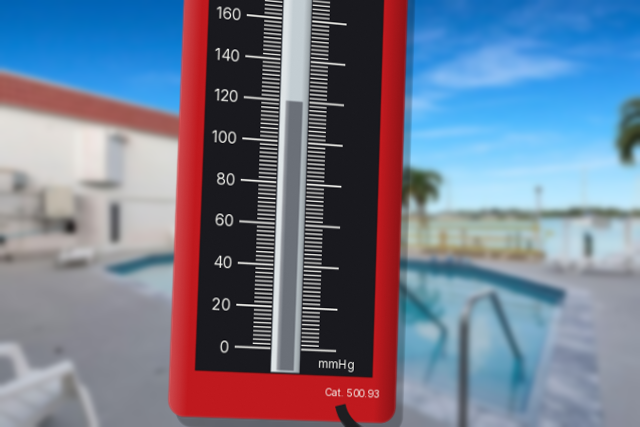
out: 120 mmHg
